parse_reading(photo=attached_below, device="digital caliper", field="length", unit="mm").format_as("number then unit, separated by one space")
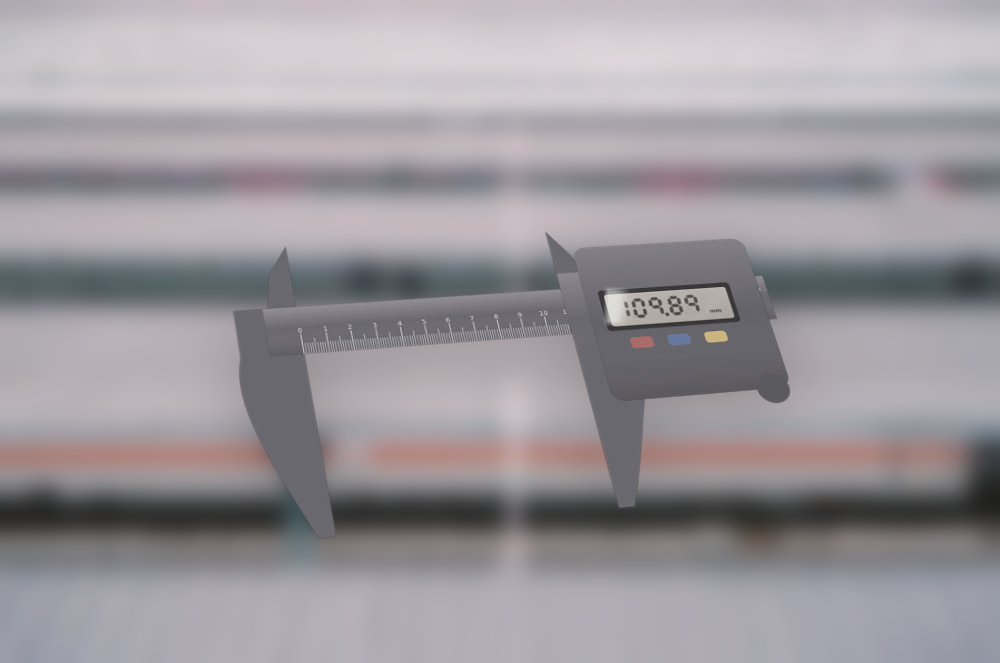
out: 109.89 mm
